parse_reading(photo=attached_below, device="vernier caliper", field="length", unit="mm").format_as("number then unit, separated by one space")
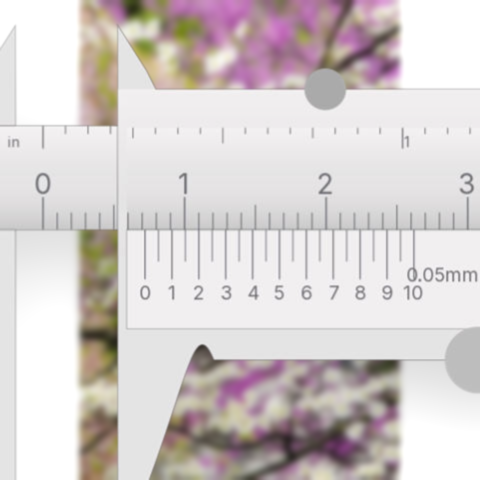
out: 7.2 mm
